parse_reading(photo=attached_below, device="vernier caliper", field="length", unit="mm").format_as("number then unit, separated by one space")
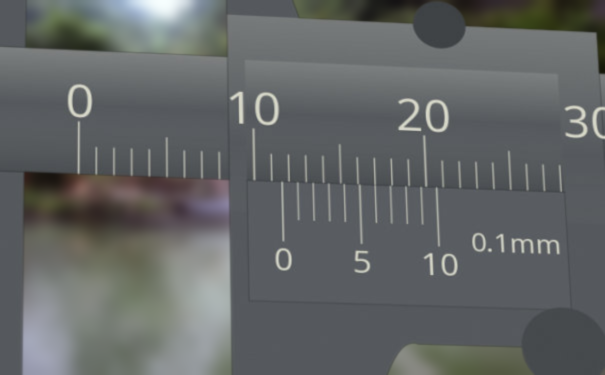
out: 11.6 mm
